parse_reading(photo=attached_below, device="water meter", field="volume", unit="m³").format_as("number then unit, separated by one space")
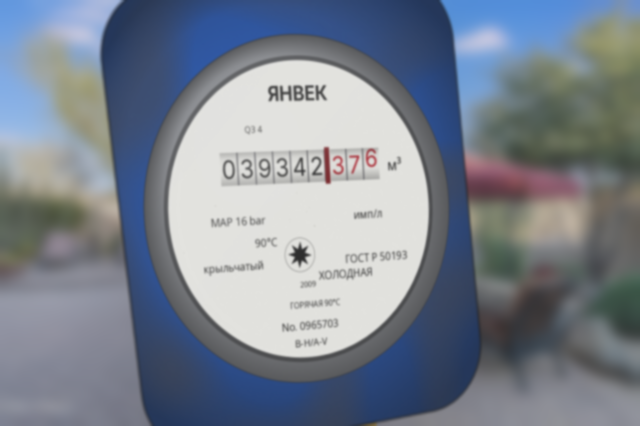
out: 39342.376 m³
